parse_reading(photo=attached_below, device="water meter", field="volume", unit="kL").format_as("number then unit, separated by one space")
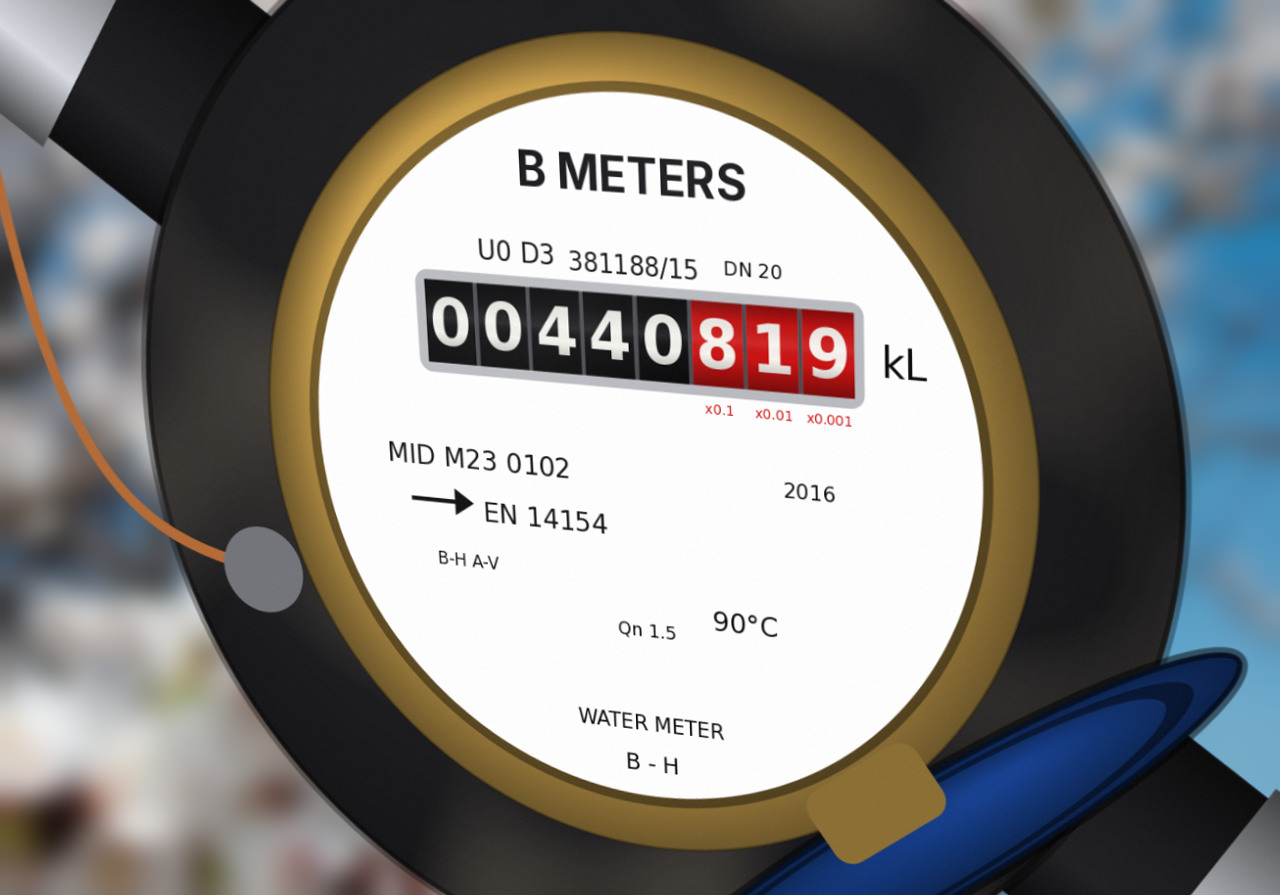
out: 440.819 kL
